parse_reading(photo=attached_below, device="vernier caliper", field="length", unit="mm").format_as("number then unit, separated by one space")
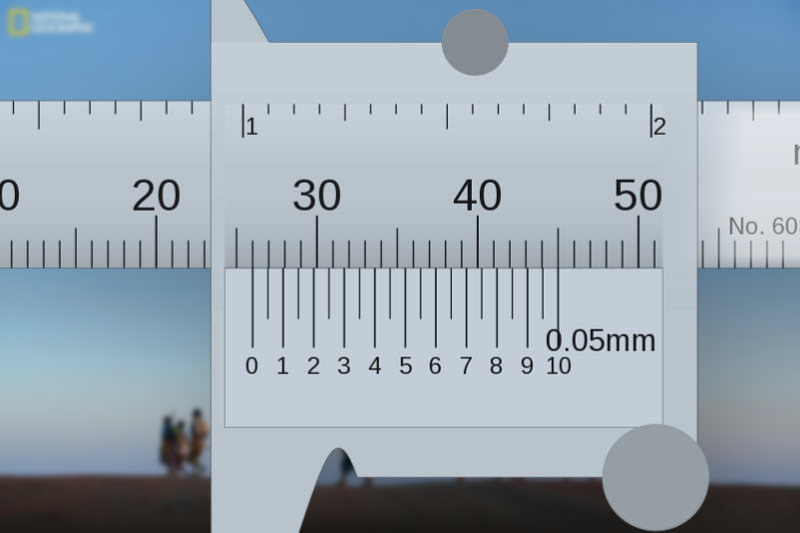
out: 26.0 mm
